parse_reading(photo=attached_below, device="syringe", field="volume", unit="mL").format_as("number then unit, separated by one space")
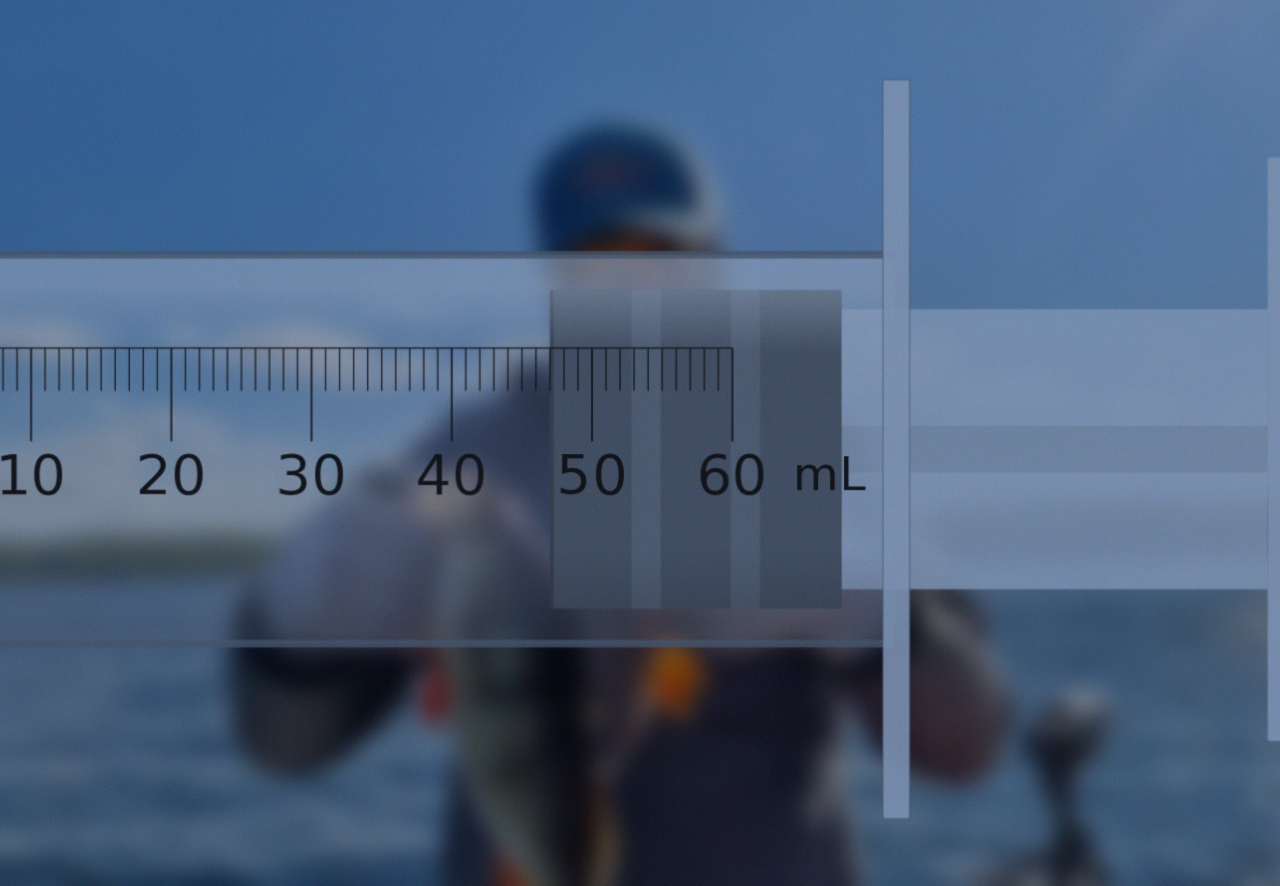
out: 47 mL
